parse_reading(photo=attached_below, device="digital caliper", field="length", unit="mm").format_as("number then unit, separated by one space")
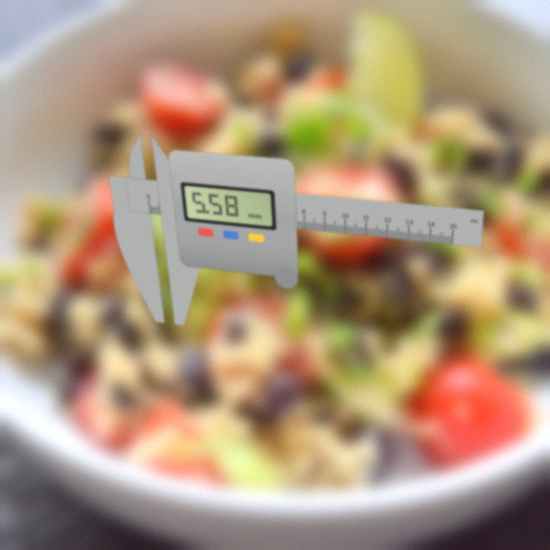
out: 5.58 mm
